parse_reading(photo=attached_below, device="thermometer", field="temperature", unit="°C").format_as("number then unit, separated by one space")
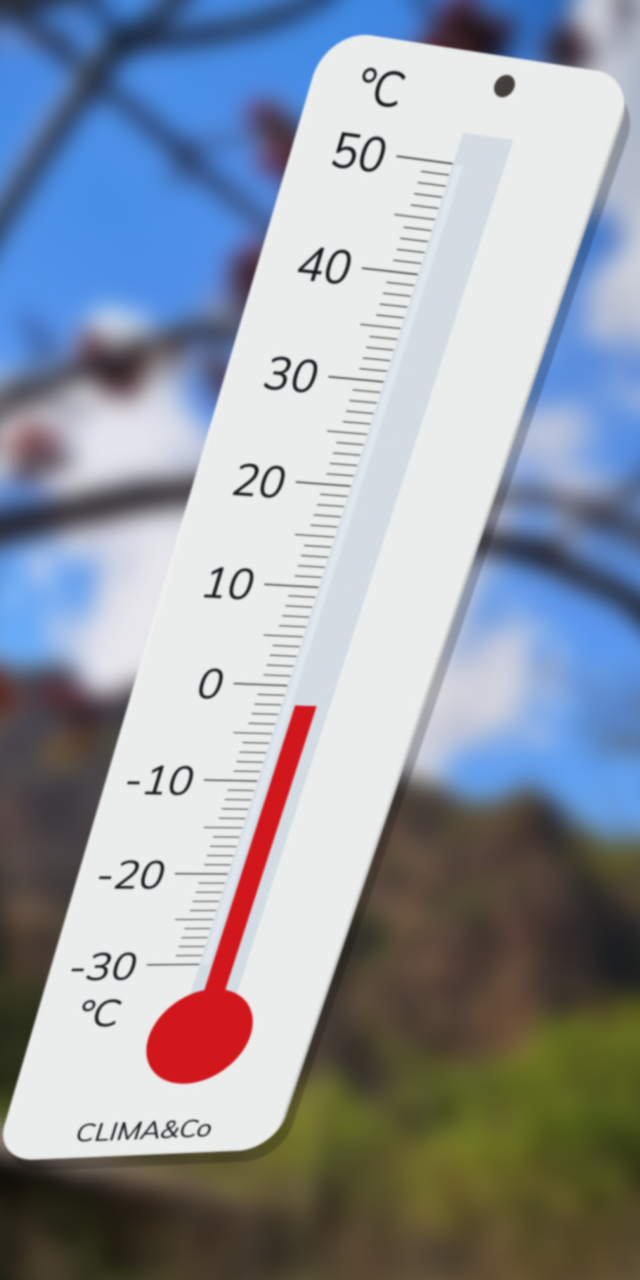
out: -2 °C
